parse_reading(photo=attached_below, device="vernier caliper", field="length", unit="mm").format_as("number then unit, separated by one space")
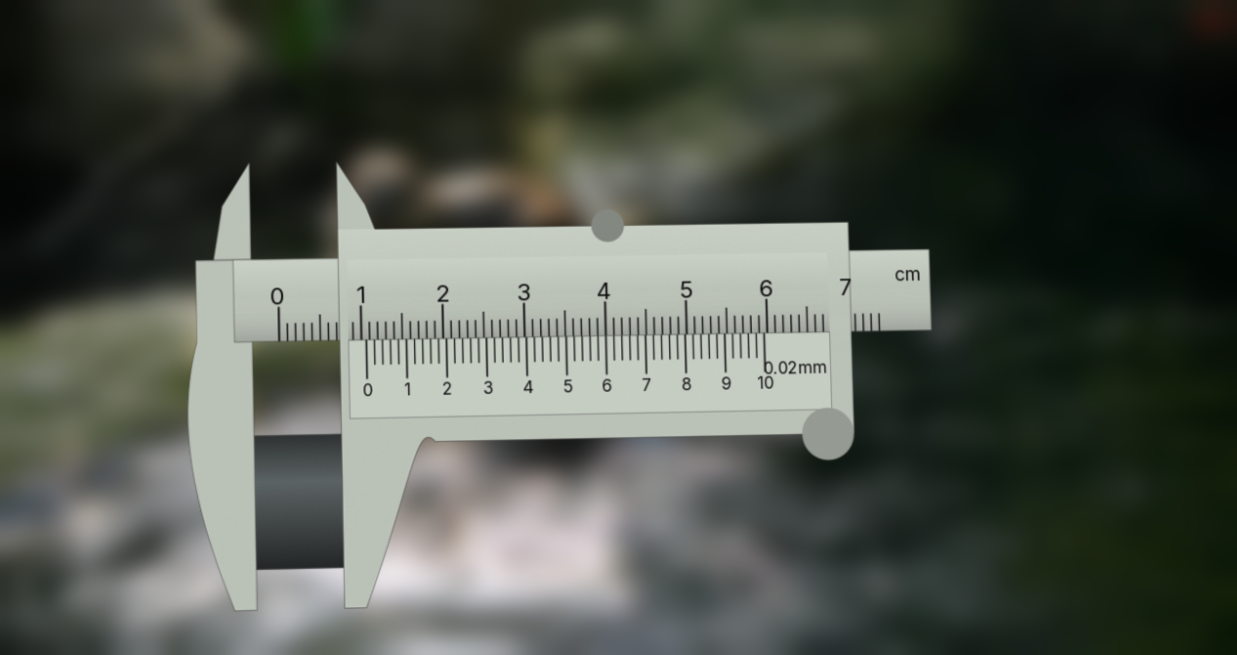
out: 10.6 mm
